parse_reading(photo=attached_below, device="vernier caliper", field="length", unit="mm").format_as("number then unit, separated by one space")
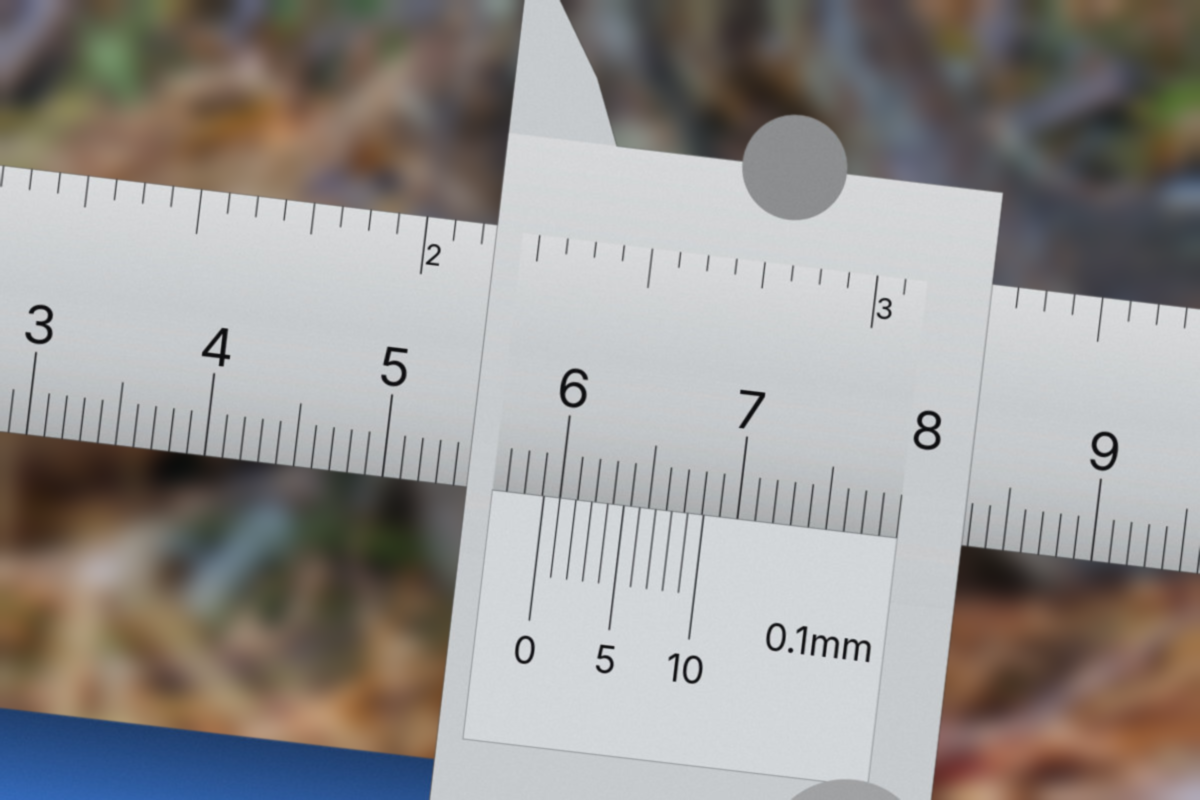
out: 59.1 mm
